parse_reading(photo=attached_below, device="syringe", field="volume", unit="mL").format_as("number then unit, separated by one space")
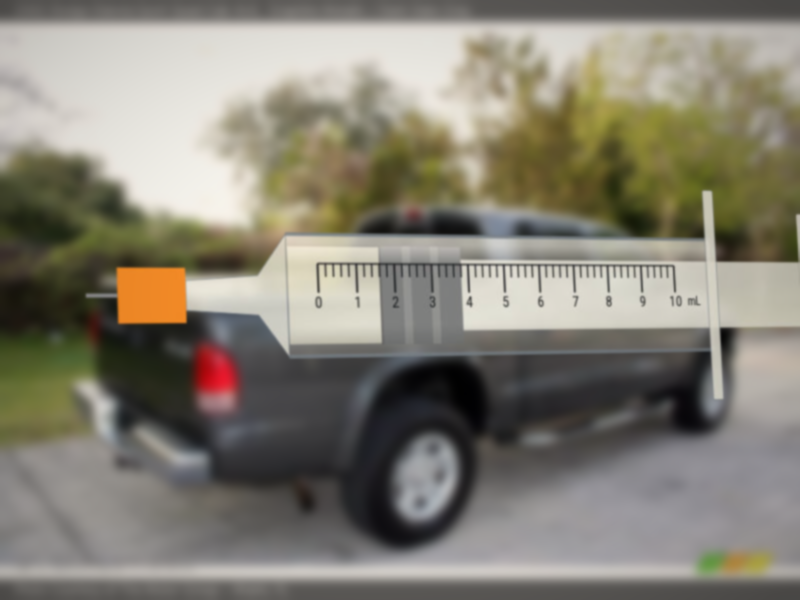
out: 1.6 mL
